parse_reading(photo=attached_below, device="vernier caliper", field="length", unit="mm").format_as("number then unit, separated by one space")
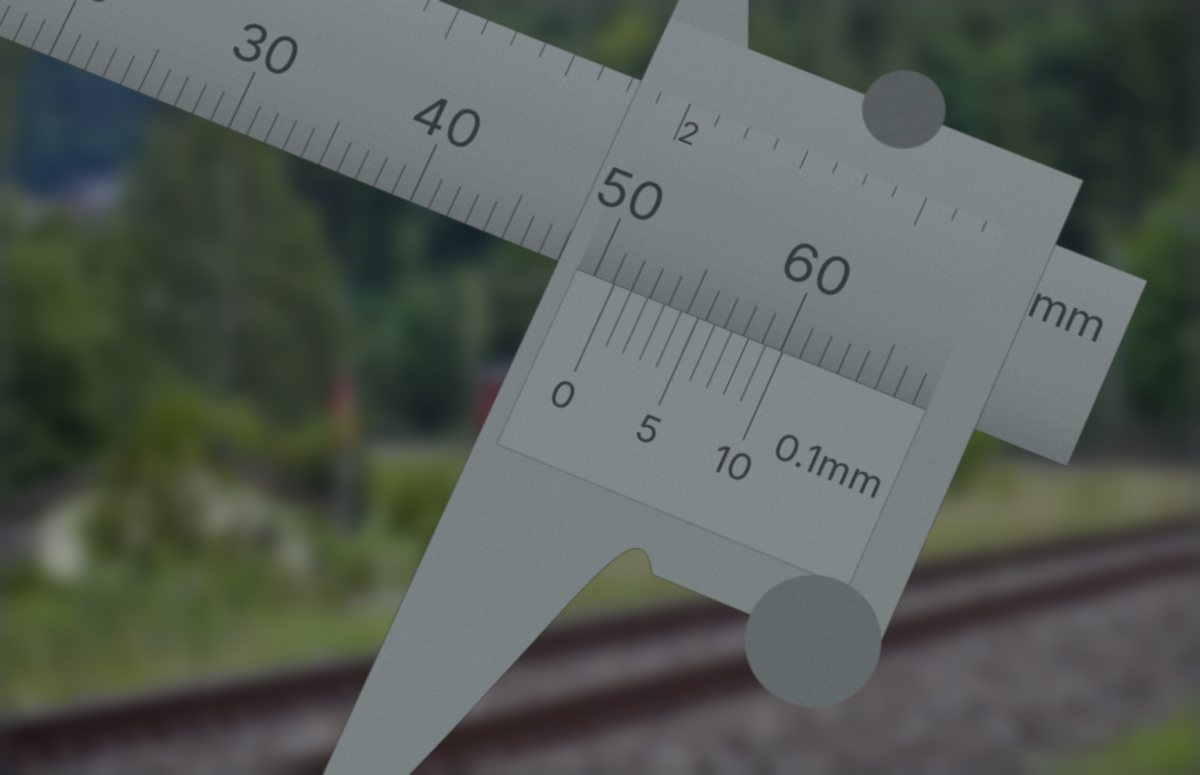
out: 51.1 mm
